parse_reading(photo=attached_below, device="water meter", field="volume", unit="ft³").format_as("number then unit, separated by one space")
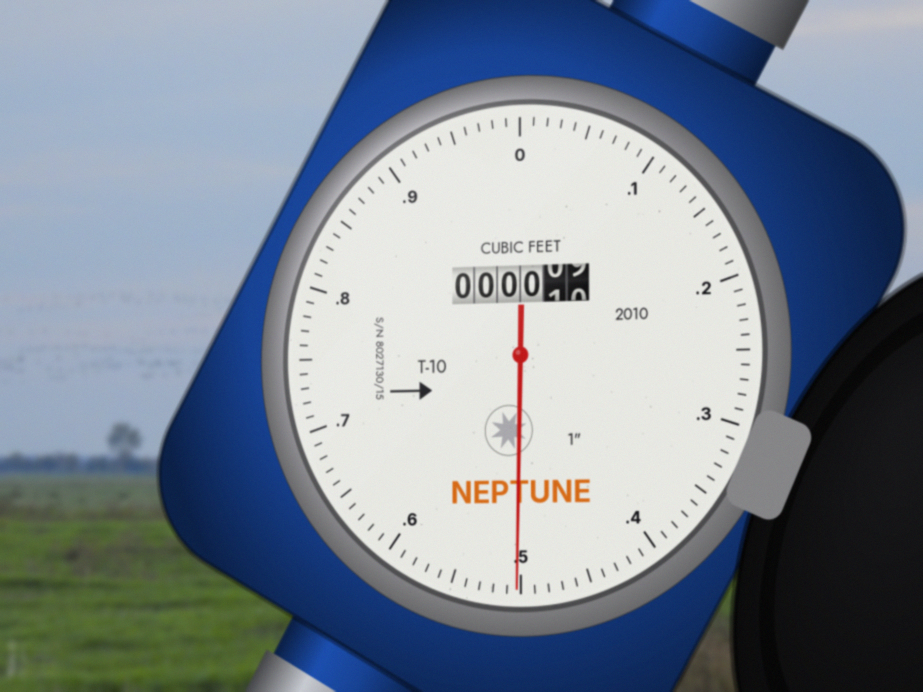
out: 9.50 ft³
